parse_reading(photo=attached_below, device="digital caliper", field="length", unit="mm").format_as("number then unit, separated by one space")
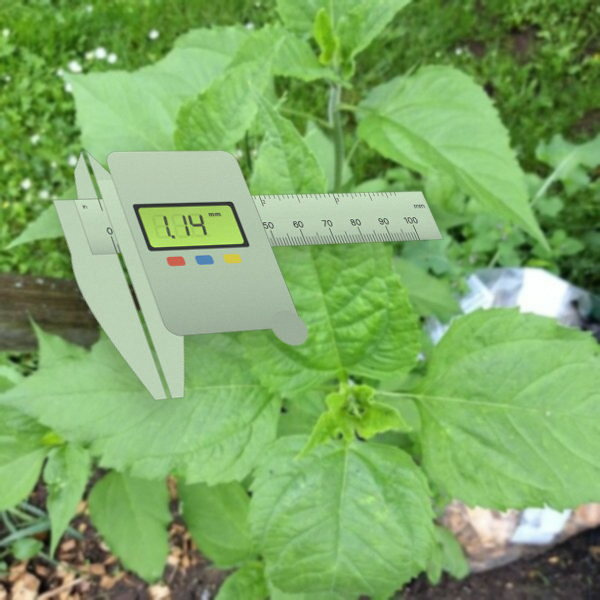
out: 1.14 mm
